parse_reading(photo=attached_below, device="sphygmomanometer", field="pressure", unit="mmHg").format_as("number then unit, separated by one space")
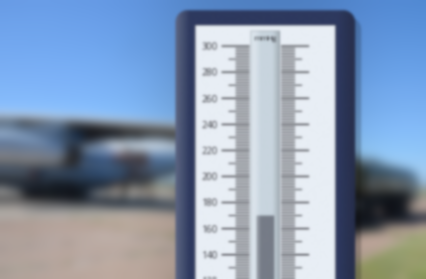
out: 170 mmHg
